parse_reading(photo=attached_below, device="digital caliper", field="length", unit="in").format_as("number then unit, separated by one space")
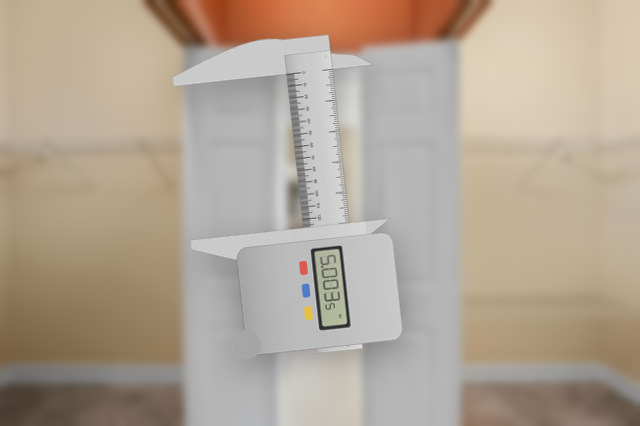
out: 5.0035 in
